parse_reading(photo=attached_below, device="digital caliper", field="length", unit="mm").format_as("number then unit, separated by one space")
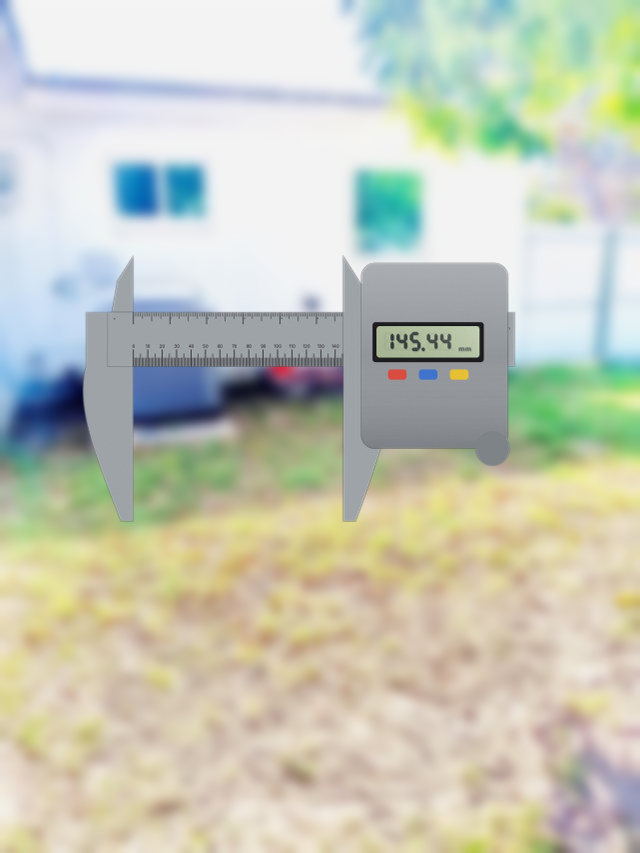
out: 145.44 mm
